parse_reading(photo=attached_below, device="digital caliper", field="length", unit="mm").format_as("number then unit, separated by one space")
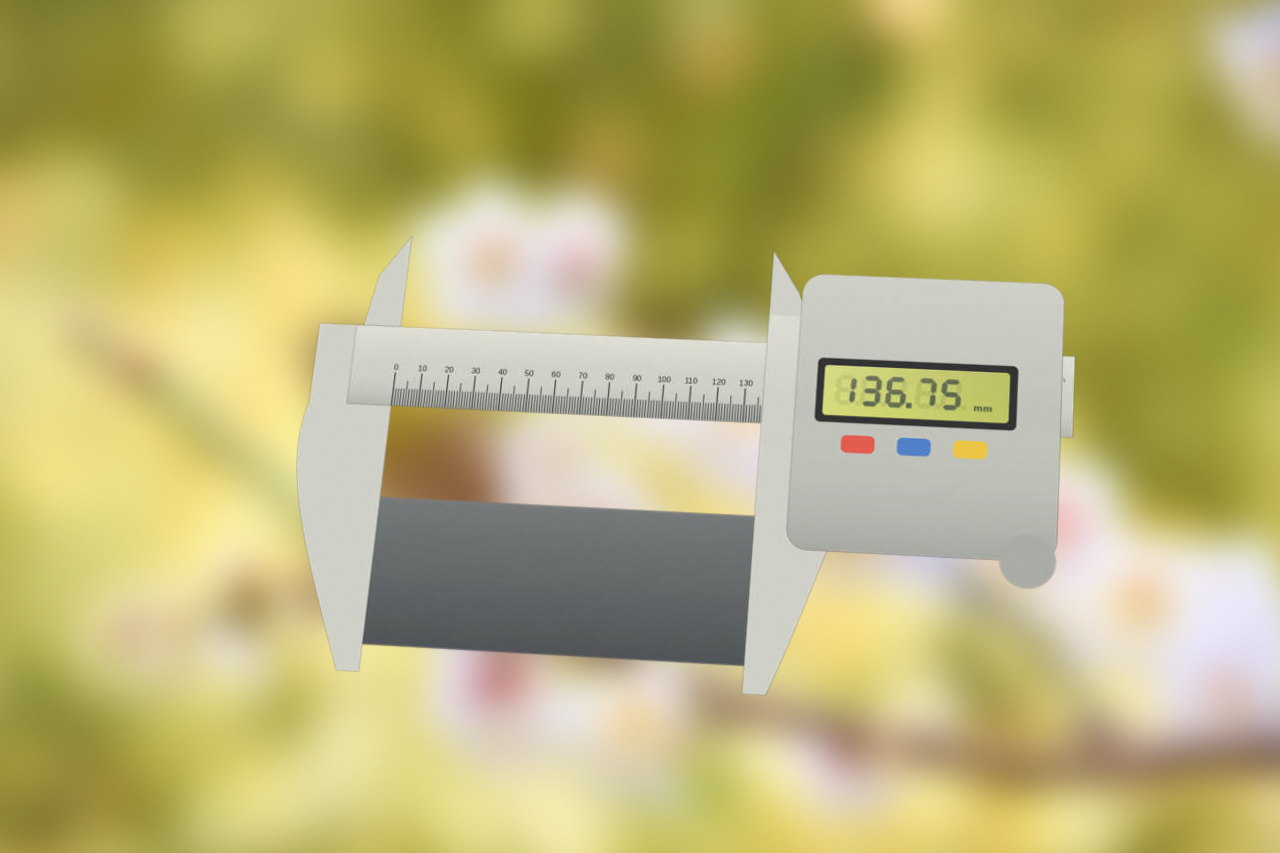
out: 136.75 mm
